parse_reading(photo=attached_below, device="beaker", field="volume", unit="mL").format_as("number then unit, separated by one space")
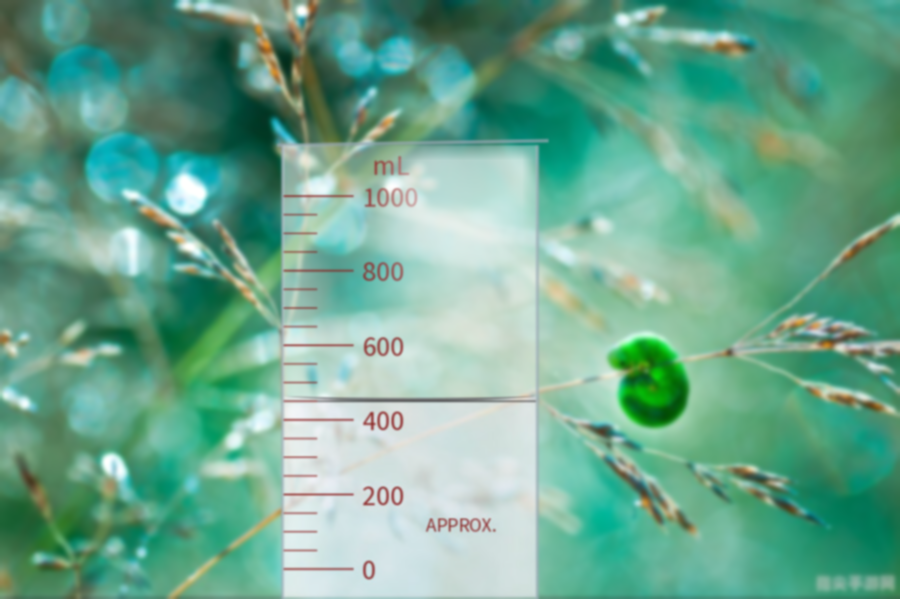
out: 450 mL
